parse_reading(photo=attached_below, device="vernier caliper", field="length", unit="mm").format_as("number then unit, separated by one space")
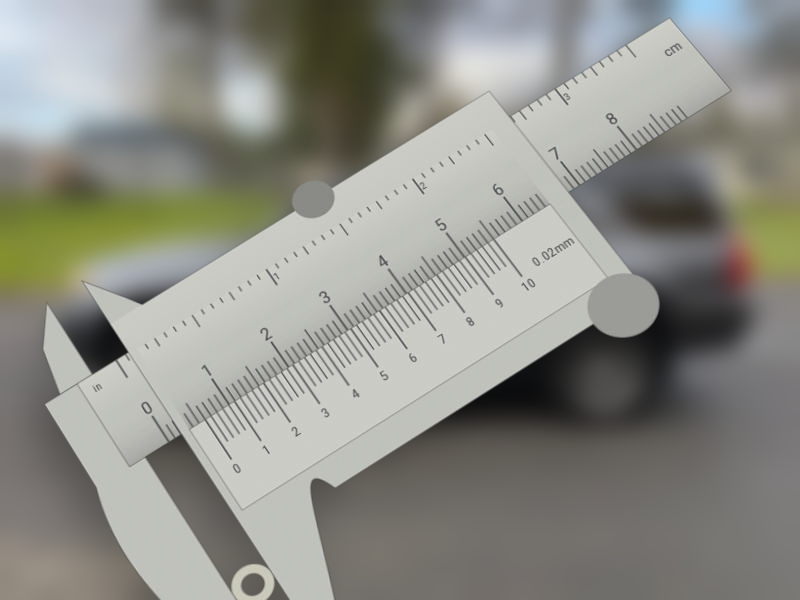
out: 6.0 mm
